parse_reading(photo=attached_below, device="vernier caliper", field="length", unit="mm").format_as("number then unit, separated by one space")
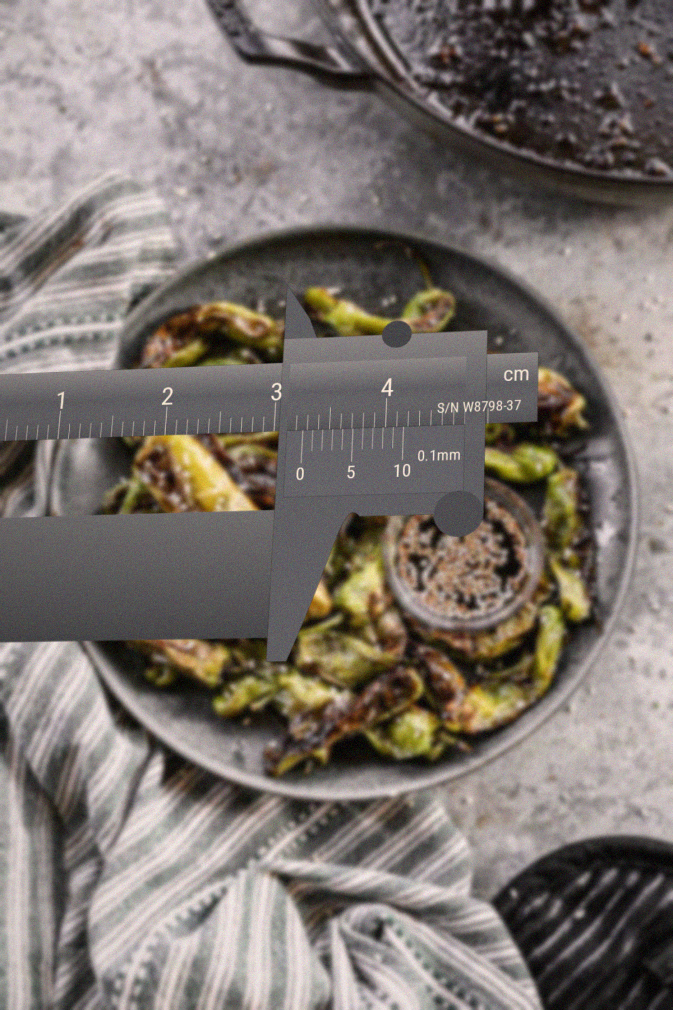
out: 32.6 mm
